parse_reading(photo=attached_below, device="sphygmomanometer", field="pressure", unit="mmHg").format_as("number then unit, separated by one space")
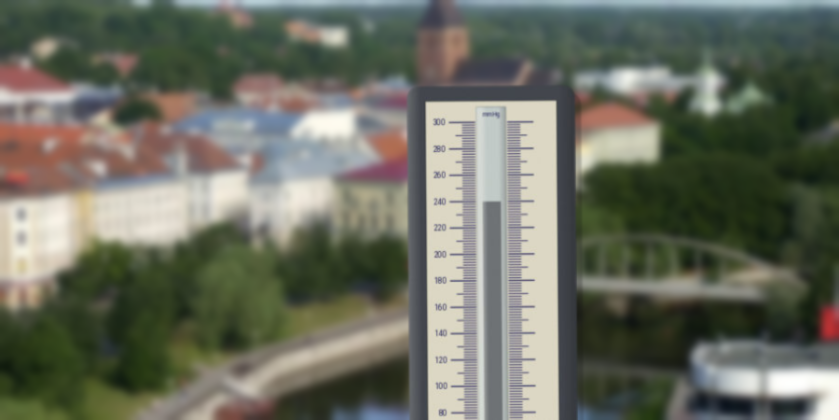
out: 240 mmHg
